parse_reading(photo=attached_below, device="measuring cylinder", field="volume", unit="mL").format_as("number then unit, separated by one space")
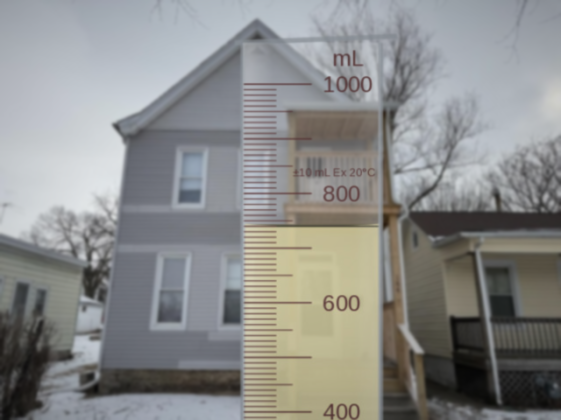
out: 740 mL
